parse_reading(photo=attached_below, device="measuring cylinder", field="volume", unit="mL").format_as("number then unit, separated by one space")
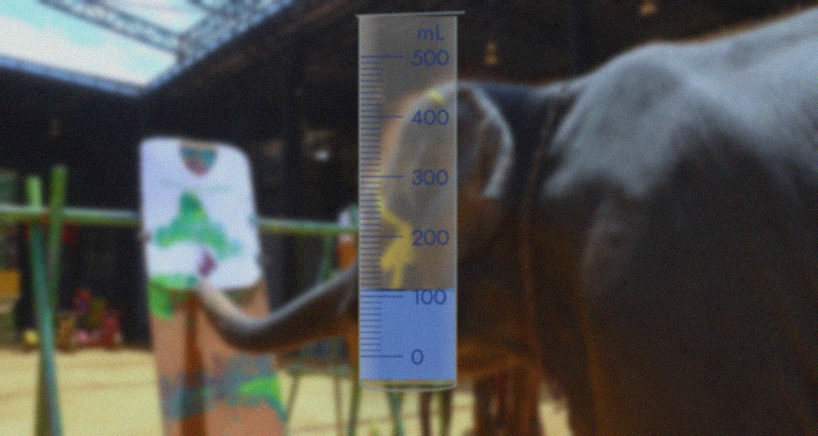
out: 110 mL
